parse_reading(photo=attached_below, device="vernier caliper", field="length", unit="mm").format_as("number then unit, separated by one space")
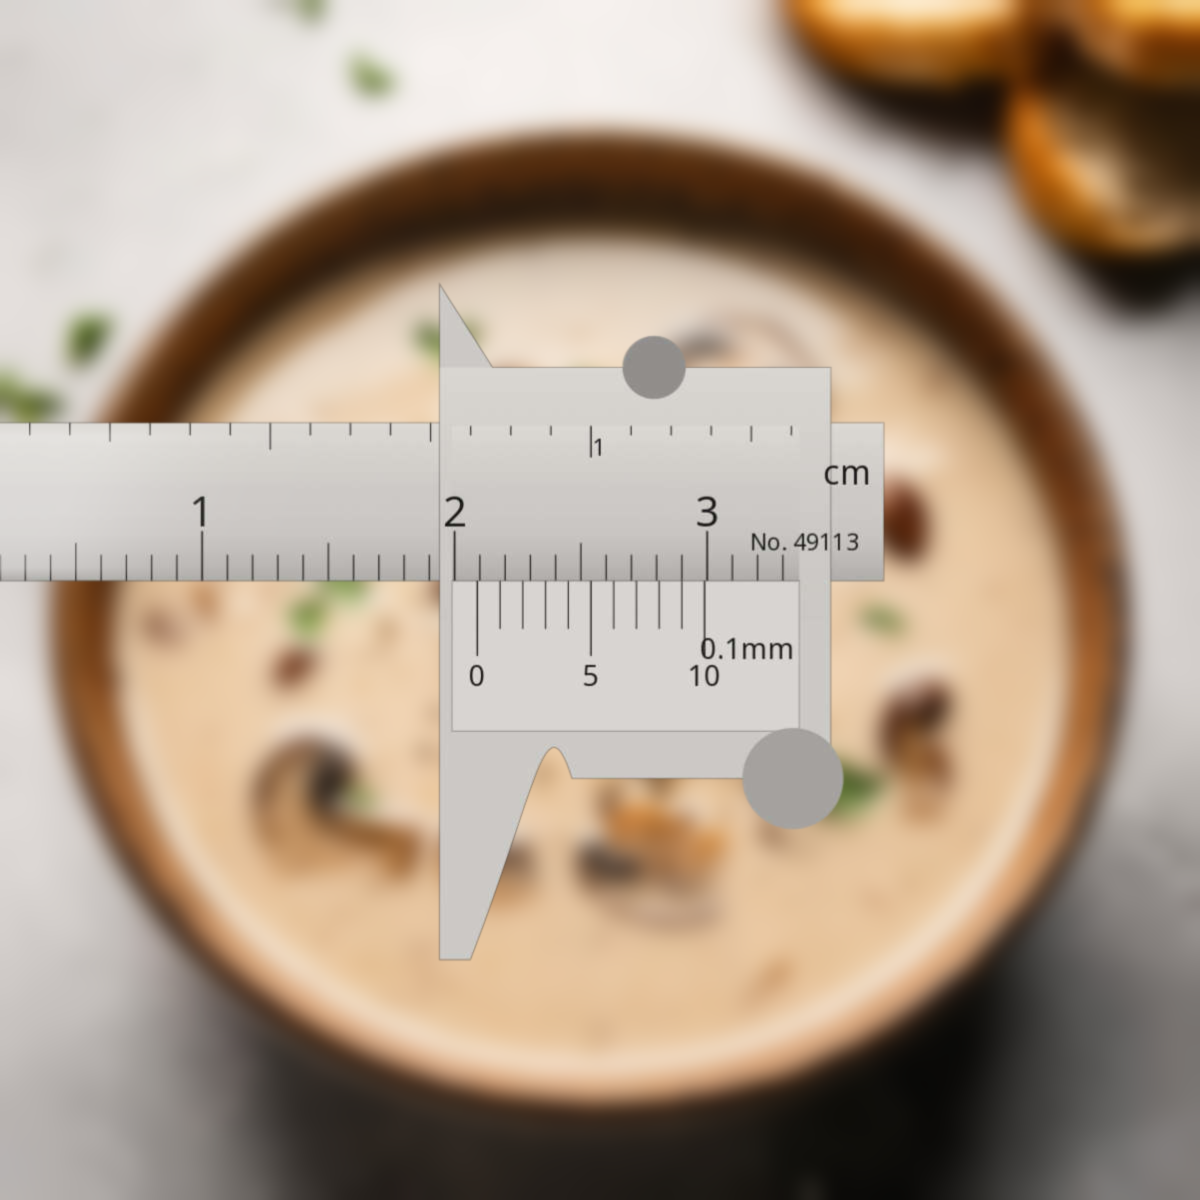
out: 20.9 mm
